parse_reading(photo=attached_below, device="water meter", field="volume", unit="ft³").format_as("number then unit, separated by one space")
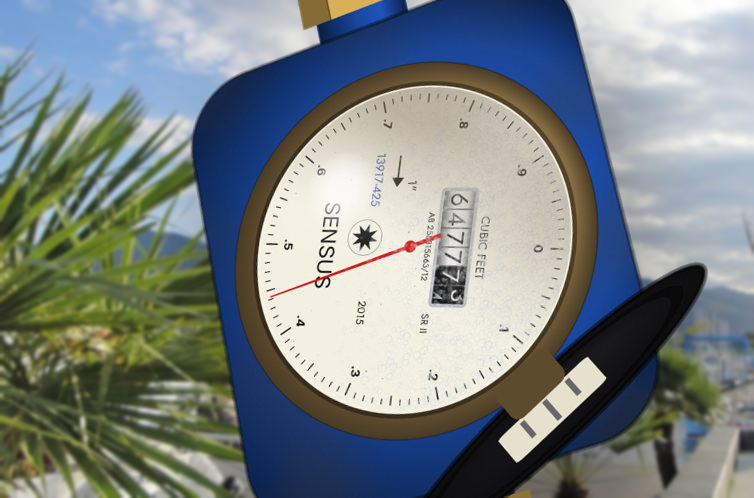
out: 647773.44 ft³
